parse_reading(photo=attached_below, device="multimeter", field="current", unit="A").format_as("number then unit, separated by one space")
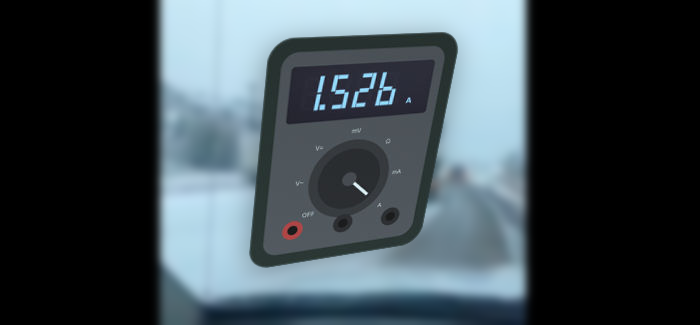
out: 1.526 A
